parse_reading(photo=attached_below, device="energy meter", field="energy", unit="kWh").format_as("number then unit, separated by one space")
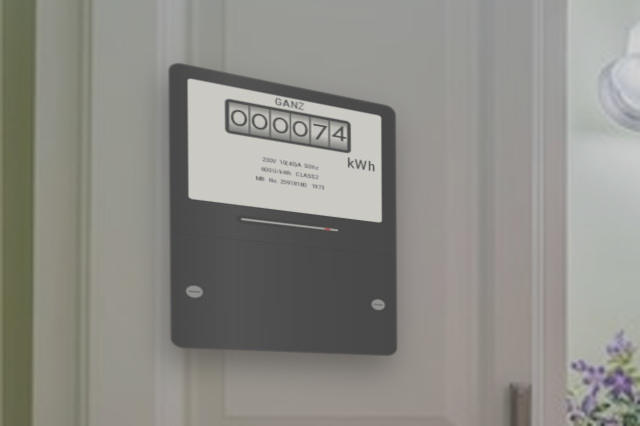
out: 74 kWh
